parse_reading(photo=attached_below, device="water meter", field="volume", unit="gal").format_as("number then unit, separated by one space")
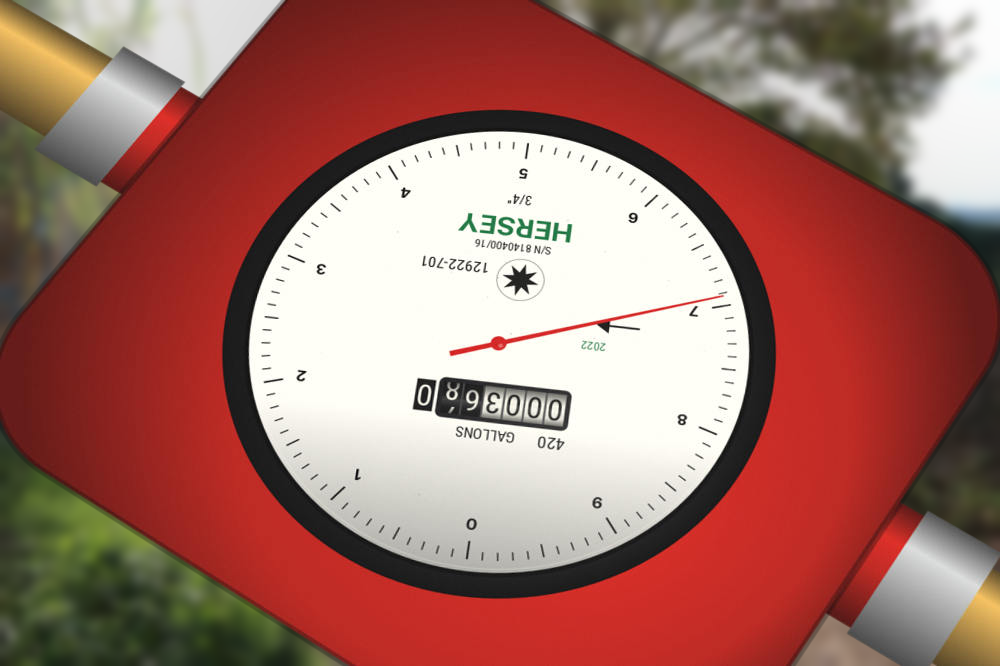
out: 3676.9 gal
